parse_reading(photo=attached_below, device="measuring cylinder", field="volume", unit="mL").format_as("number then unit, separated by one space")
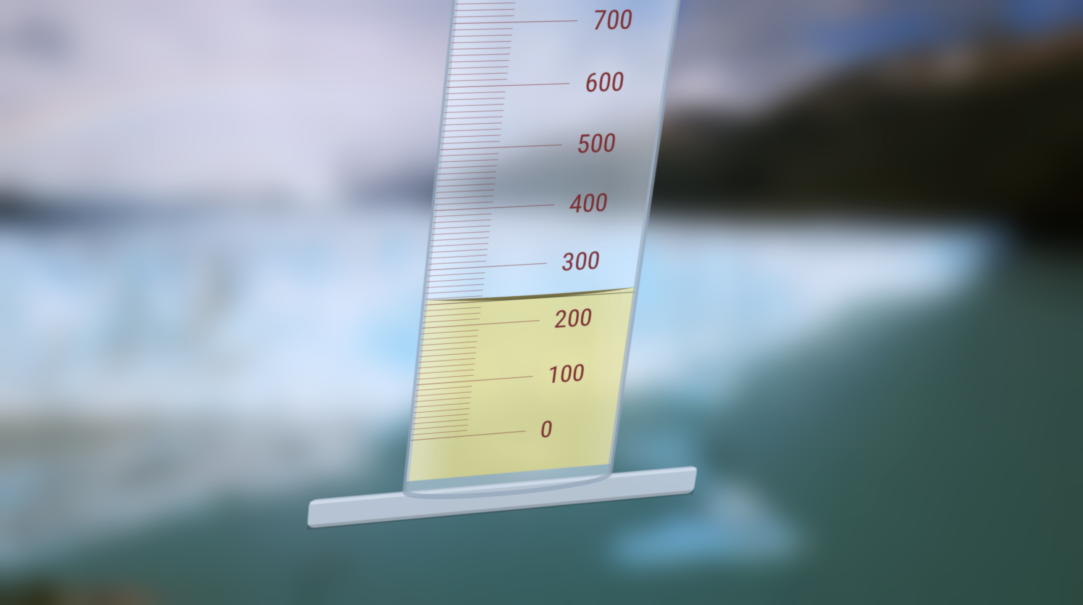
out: 240 mL
